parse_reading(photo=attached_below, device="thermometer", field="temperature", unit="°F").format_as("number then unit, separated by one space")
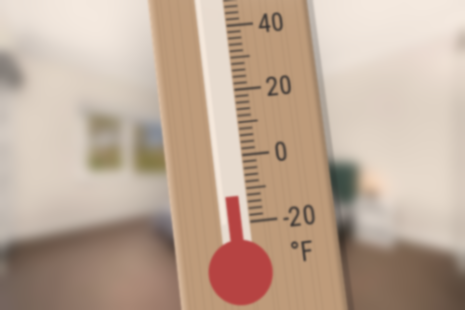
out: -12 °F
